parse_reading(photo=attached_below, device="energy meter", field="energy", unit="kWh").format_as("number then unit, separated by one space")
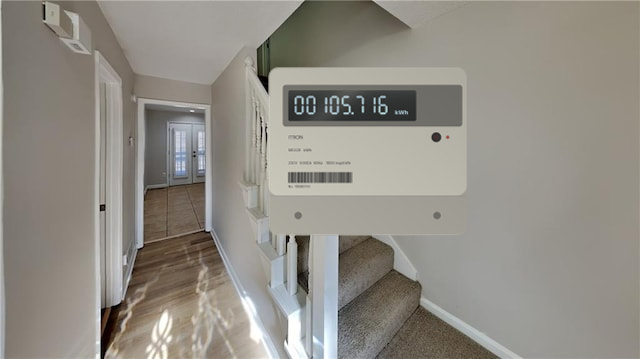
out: 105.716 kWh
